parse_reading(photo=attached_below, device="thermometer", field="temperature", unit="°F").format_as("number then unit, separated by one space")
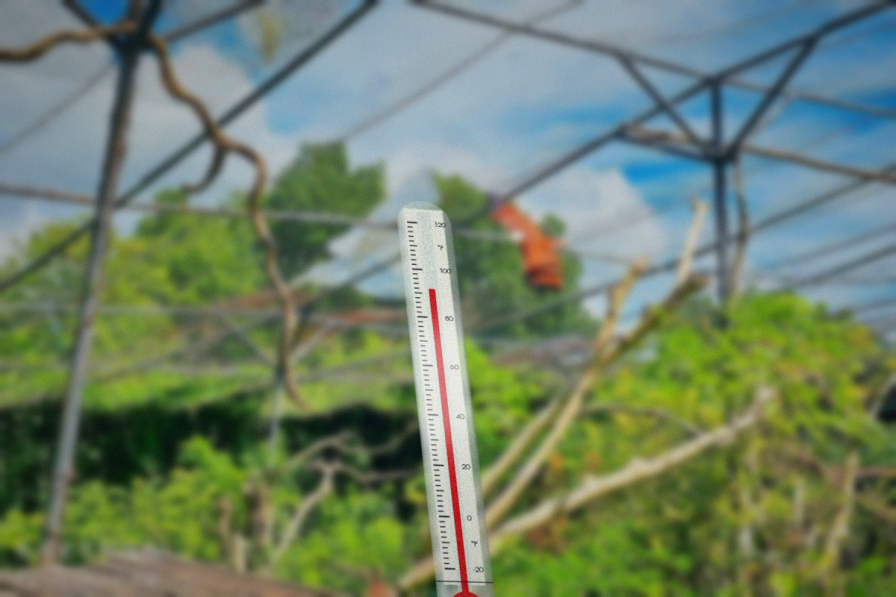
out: 92 °F
